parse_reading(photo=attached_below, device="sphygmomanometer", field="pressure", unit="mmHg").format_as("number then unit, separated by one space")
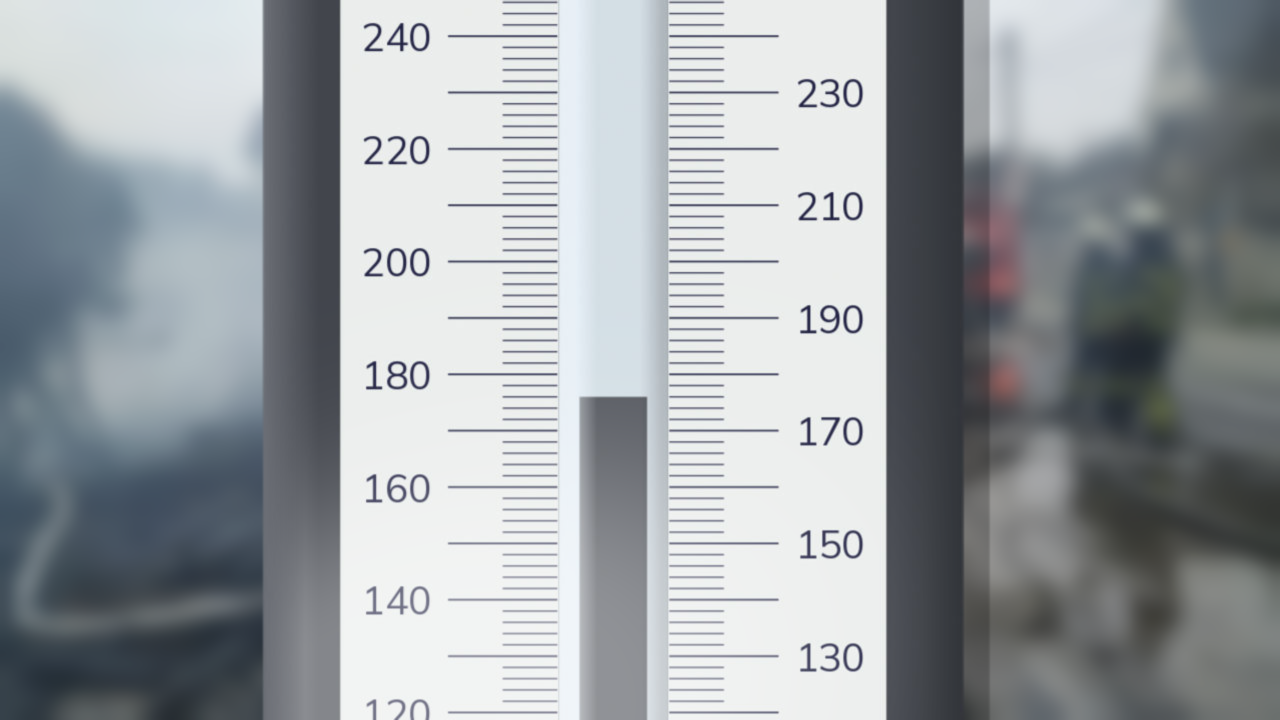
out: 176 mmHg
